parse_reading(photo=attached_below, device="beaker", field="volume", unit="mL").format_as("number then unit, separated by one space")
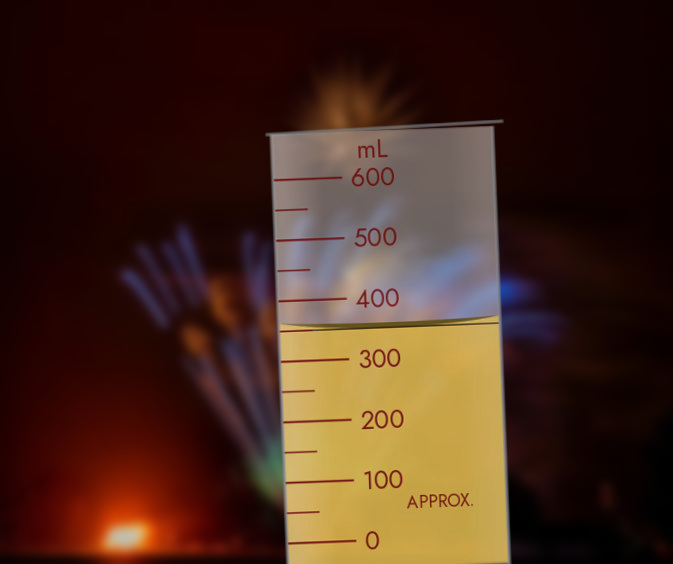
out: 350 mL
